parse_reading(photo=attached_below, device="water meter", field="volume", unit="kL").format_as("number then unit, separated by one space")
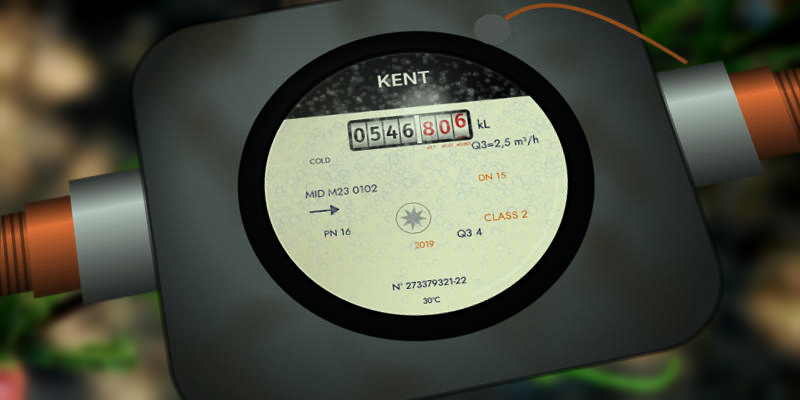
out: 546.806 kL
